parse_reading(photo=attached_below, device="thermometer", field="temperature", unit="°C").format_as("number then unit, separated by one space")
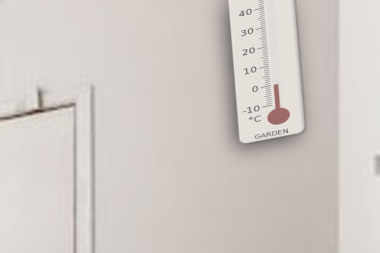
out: 0 °C
